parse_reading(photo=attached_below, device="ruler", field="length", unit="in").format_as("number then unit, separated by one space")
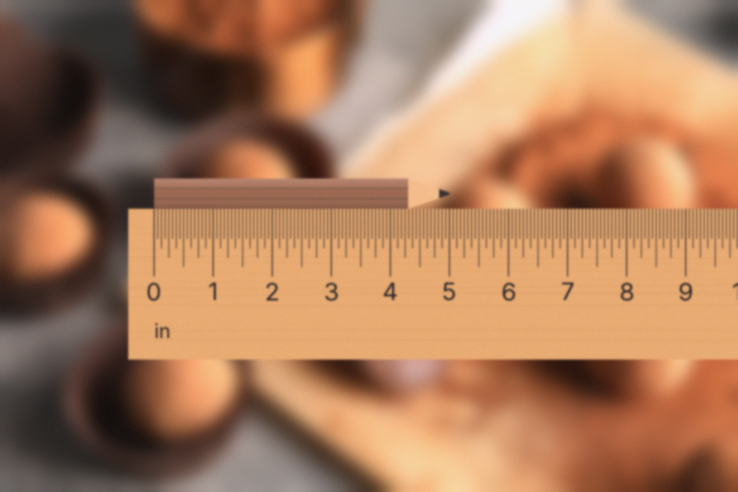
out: 5 in
